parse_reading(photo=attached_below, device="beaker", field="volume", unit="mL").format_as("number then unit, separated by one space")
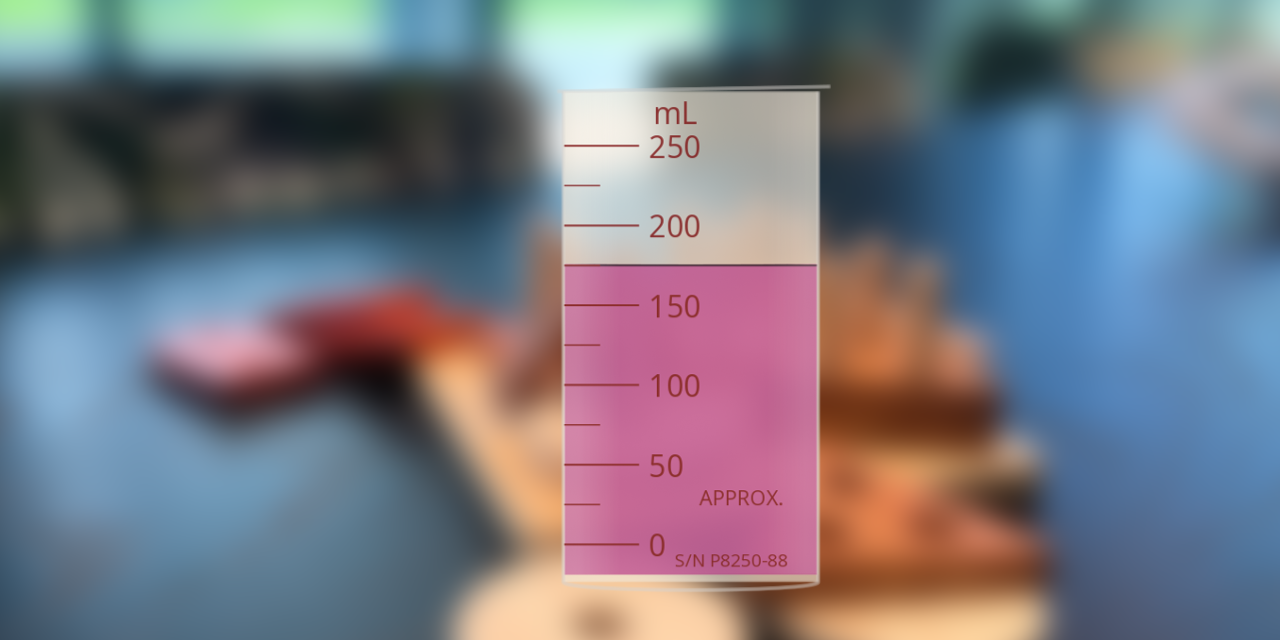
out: 175 mL
